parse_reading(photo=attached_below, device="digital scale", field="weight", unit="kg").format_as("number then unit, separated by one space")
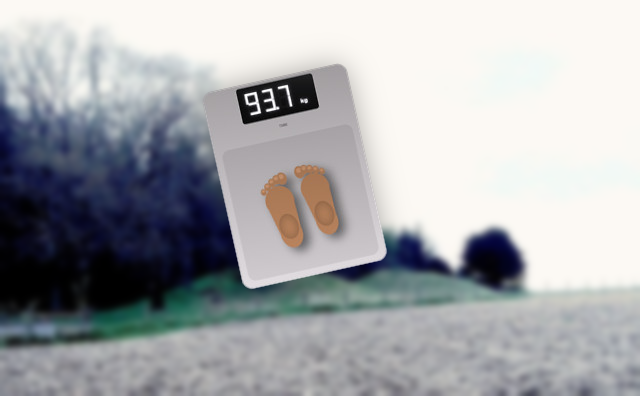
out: 93.7 kg
